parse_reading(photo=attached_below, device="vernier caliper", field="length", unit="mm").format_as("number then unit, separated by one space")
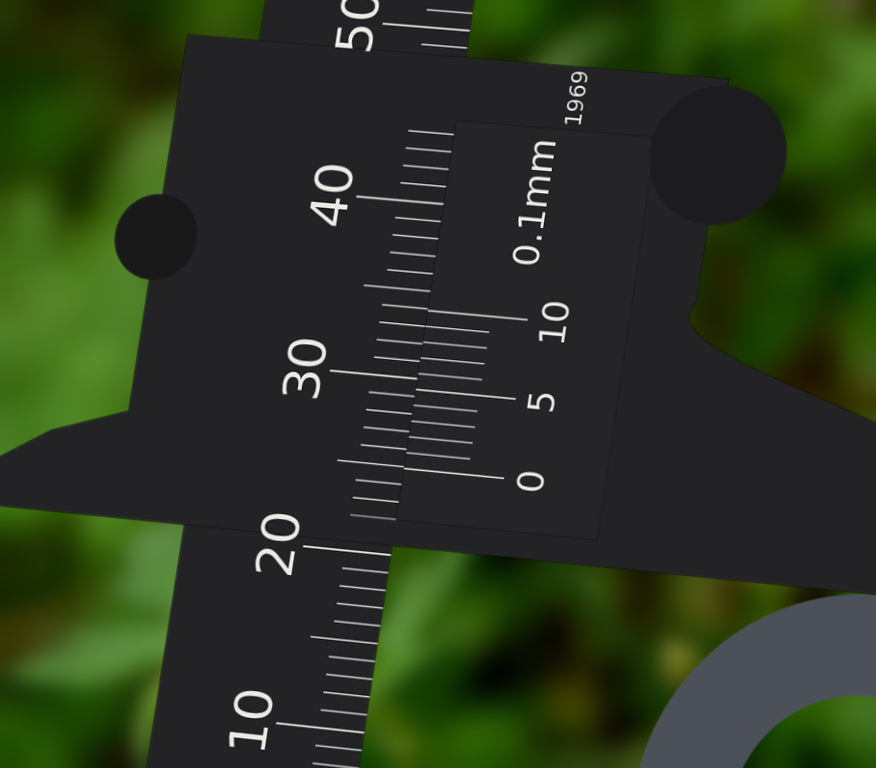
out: 24.9 mm
